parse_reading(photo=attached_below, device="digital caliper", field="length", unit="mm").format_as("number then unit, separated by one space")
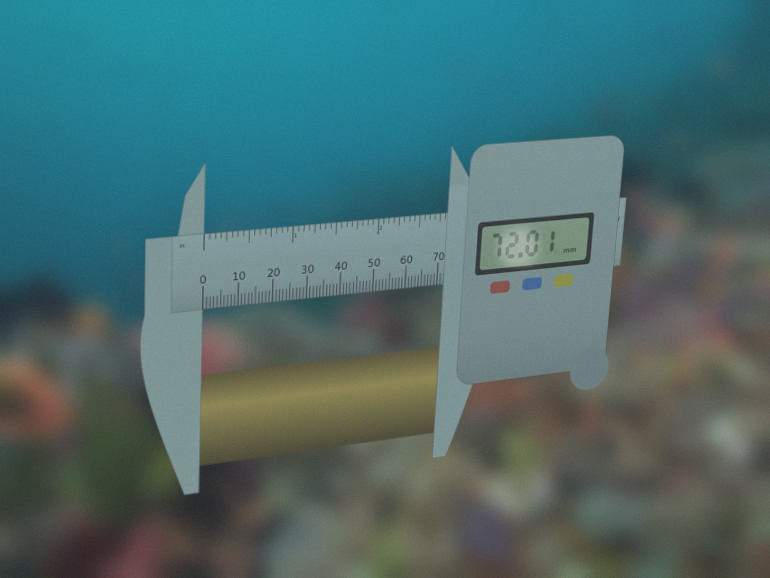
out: 72.01 mm
